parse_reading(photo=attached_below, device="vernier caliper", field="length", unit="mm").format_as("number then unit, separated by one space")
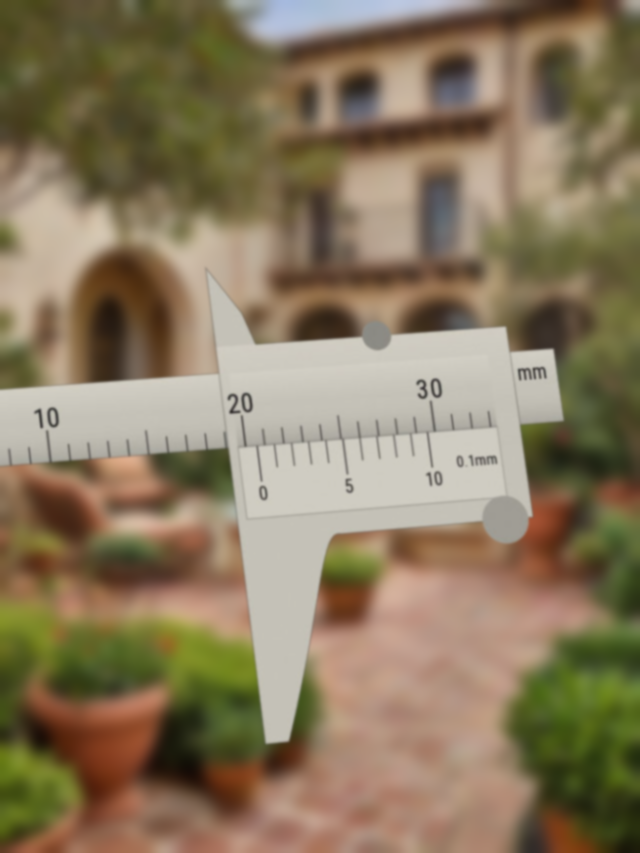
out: 20.6 mm
